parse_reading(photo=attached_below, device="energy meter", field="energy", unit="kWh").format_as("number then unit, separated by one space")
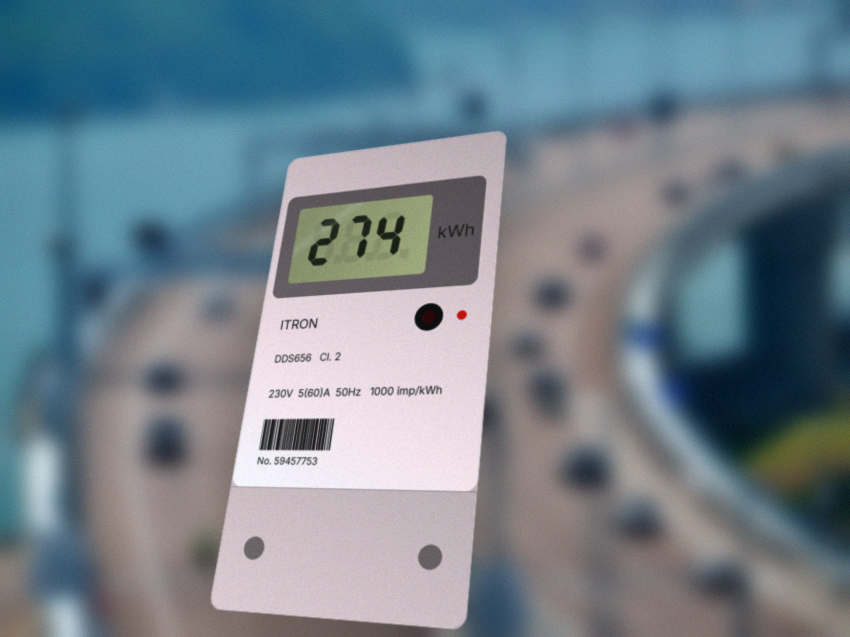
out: 274 kWh
